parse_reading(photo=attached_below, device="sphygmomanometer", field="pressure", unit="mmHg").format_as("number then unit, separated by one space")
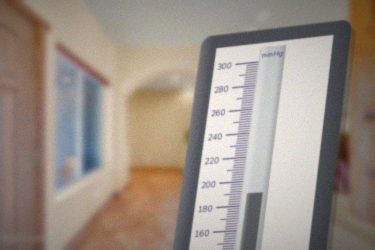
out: 190 mmHg
